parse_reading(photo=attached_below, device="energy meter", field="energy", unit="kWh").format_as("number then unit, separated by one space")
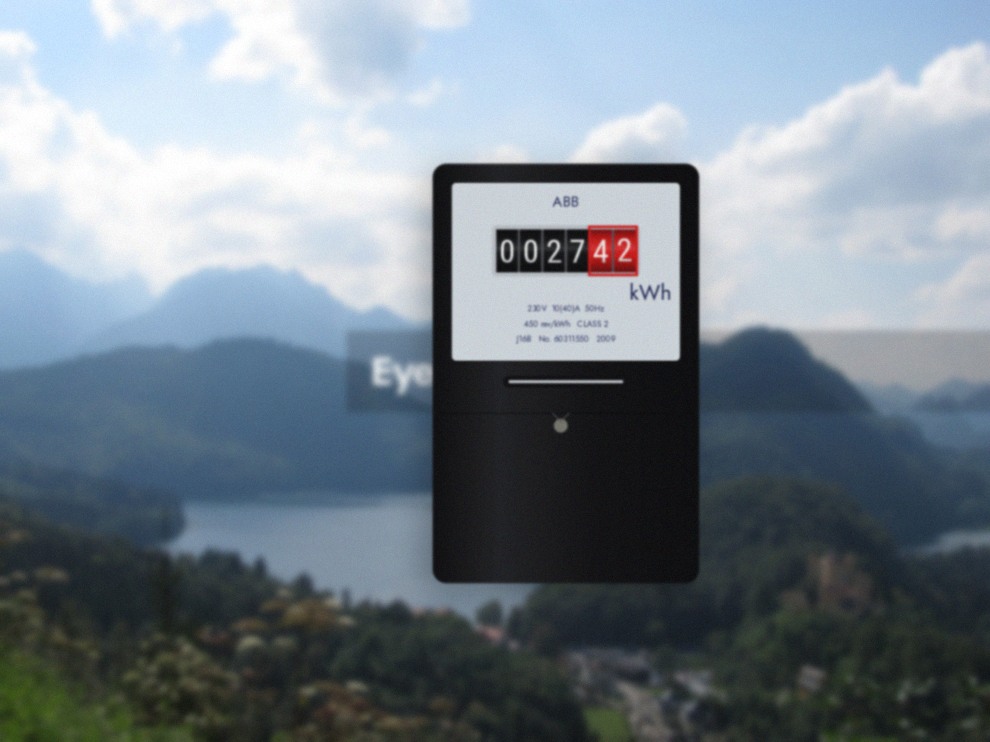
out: 27.42 kWh
